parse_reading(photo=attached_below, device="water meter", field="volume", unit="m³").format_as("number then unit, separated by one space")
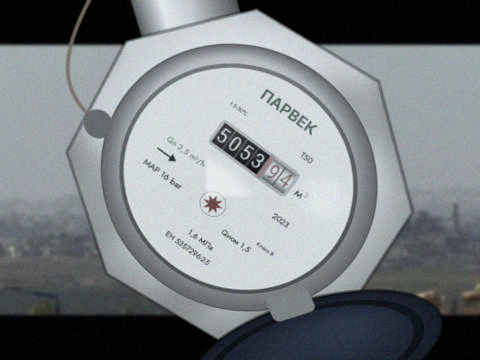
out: 5053.94 m³
